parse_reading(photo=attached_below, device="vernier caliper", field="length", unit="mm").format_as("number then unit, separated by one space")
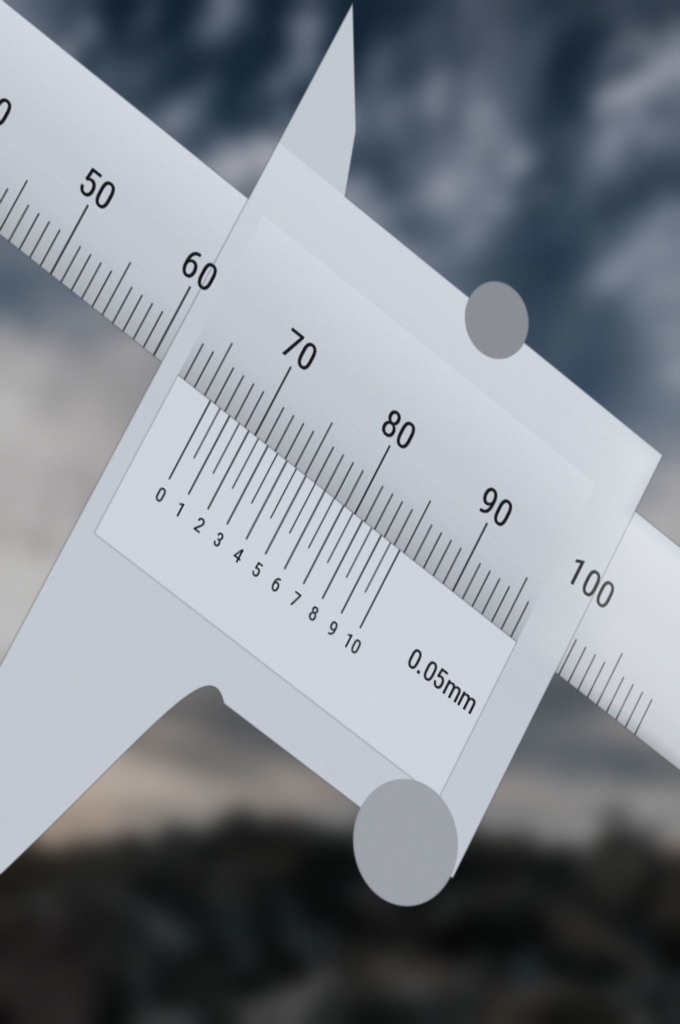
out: 65.6 mm
